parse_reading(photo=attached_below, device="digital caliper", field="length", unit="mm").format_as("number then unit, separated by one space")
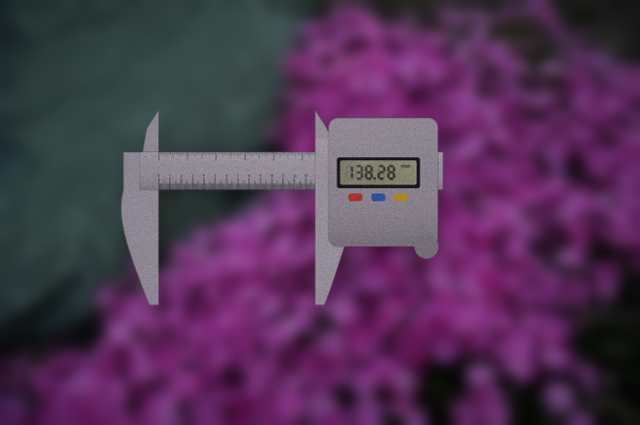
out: 138.28 mm
